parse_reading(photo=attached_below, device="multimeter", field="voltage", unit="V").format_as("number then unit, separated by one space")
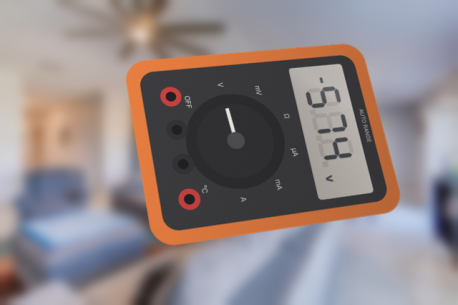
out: -574 V
